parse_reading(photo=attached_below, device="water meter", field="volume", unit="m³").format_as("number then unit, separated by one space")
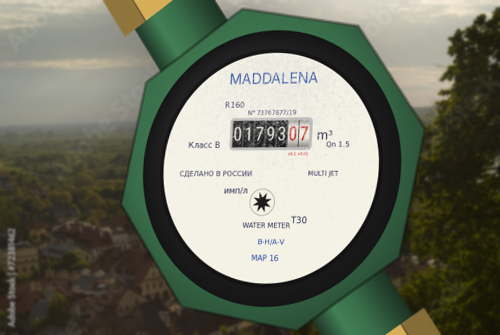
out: 1793.07 m³
